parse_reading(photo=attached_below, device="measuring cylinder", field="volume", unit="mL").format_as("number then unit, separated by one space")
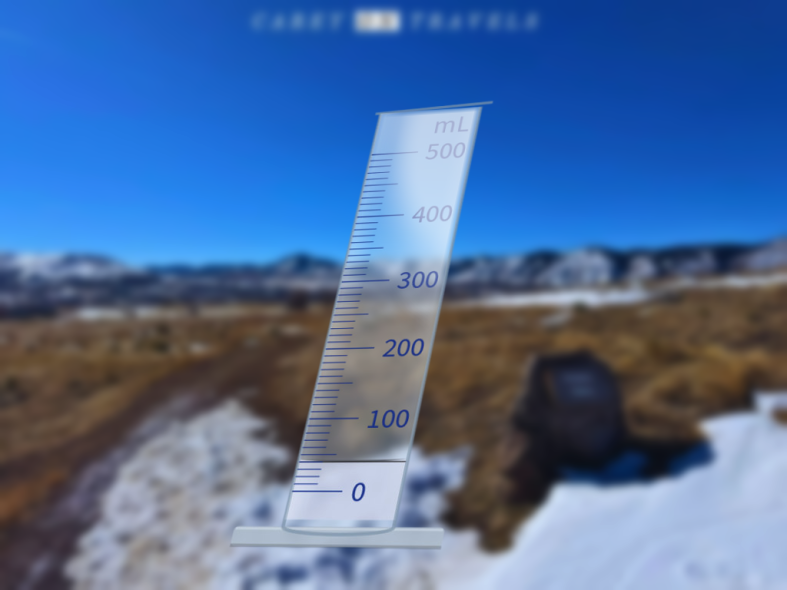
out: 40 mL
